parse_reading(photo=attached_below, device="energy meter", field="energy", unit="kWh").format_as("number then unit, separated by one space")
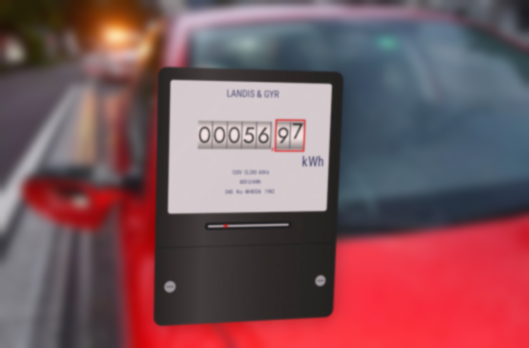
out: 56.97 kWh
